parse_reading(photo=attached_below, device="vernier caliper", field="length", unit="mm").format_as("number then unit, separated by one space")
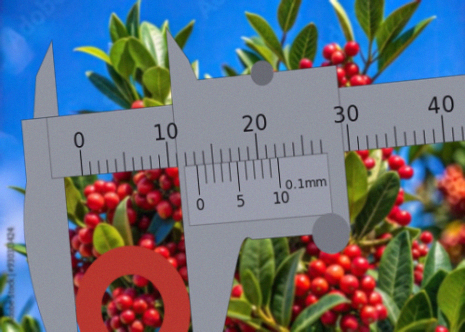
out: 13.2 mm
